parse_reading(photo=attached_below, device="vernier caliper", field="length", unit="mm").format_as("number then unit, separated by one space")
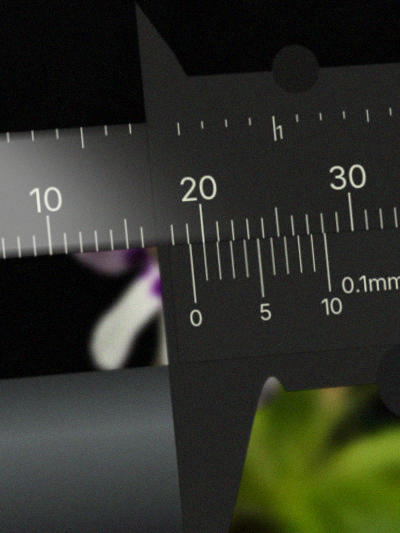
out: 19.1 mm
